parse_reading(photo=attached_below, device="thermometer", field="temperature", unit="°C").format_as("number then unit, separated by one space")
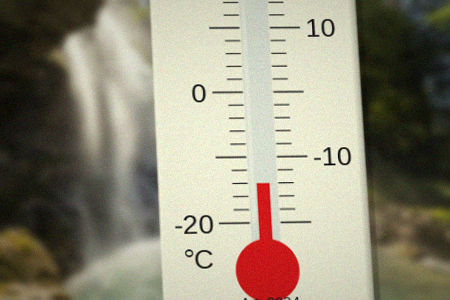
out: -14 °C
